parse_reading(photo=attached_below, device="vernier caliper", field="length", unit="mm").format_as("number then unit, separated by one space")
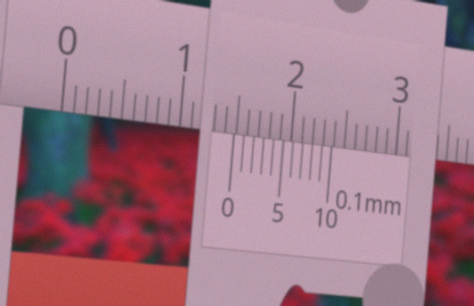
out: 14.8 mm
